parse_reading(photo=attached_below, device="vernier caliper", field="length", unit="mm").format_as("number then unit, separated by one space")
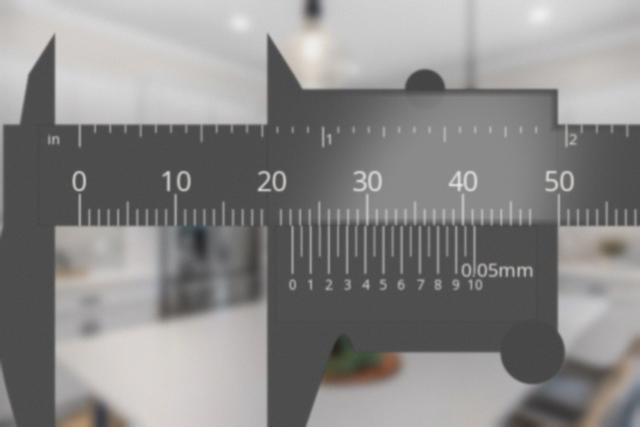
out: 22.2 mm
